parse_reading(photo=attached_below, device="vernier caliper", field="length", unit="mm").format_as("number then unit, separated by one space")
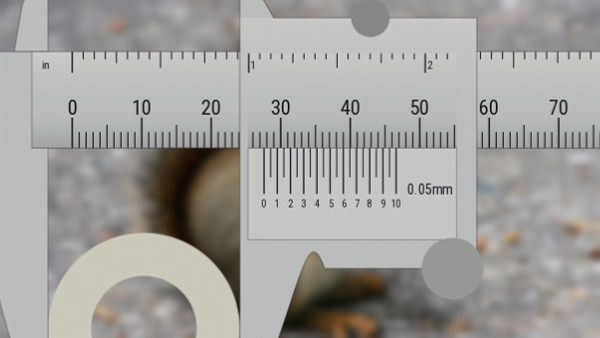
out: 27.6 mm
